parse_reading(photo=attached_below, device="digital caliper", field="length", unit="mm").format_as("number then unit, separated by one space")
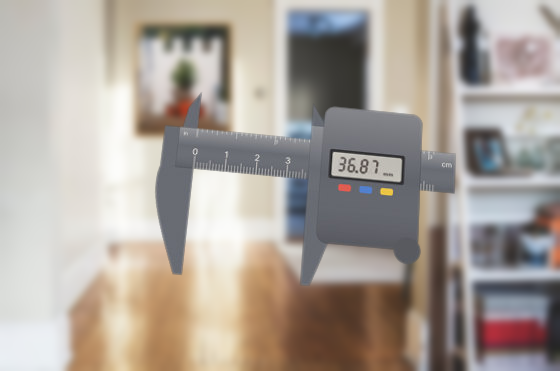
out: 36.87 mm
